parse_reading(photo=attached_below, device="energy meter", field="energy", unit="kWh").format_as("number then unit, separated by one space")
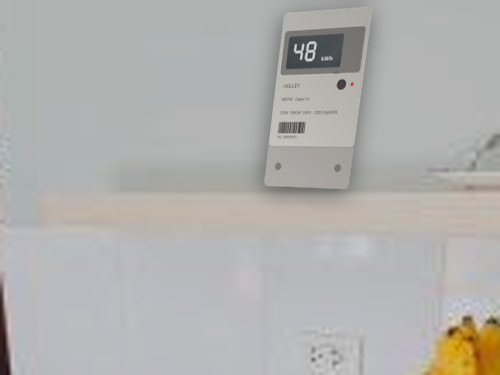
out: 48 kWh
